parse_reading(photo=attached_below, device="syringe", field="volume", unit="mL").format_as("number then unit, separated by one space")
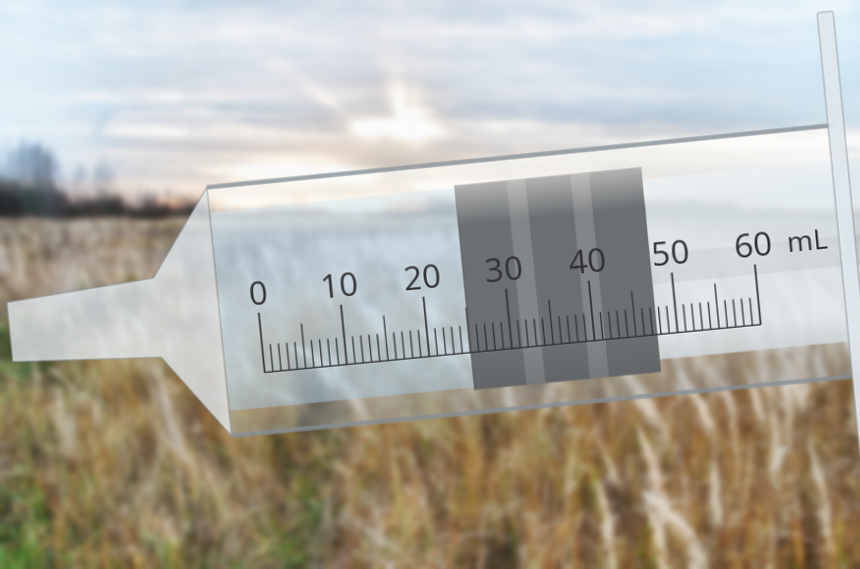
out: 25 mL
